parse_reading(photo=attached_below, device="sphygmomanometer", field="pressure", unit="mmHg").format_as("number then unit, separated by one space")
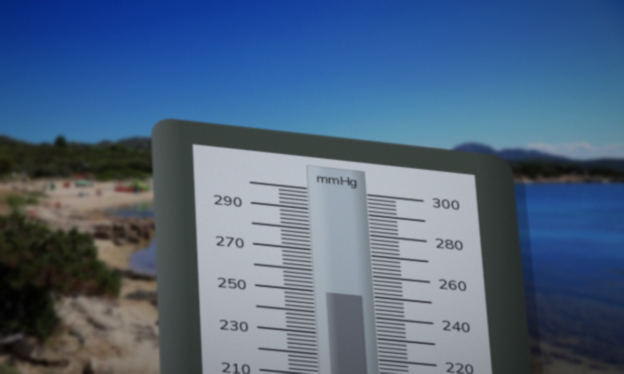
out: 250 mmHg
